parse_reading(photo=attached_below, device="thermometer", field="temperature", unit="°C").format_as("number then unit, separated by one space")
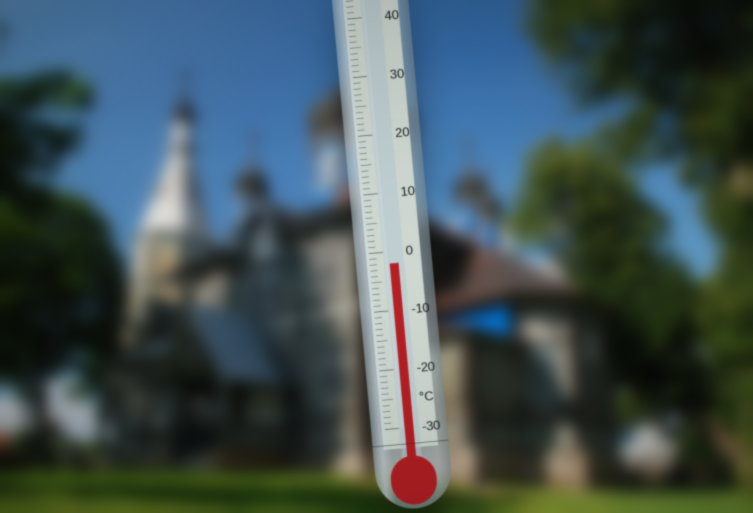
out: -2 °C
